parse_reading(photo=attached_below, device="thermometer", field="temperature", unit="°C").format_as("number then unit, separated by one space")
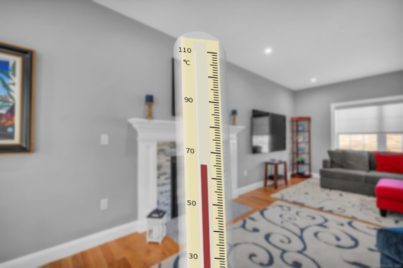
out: 65 °C
